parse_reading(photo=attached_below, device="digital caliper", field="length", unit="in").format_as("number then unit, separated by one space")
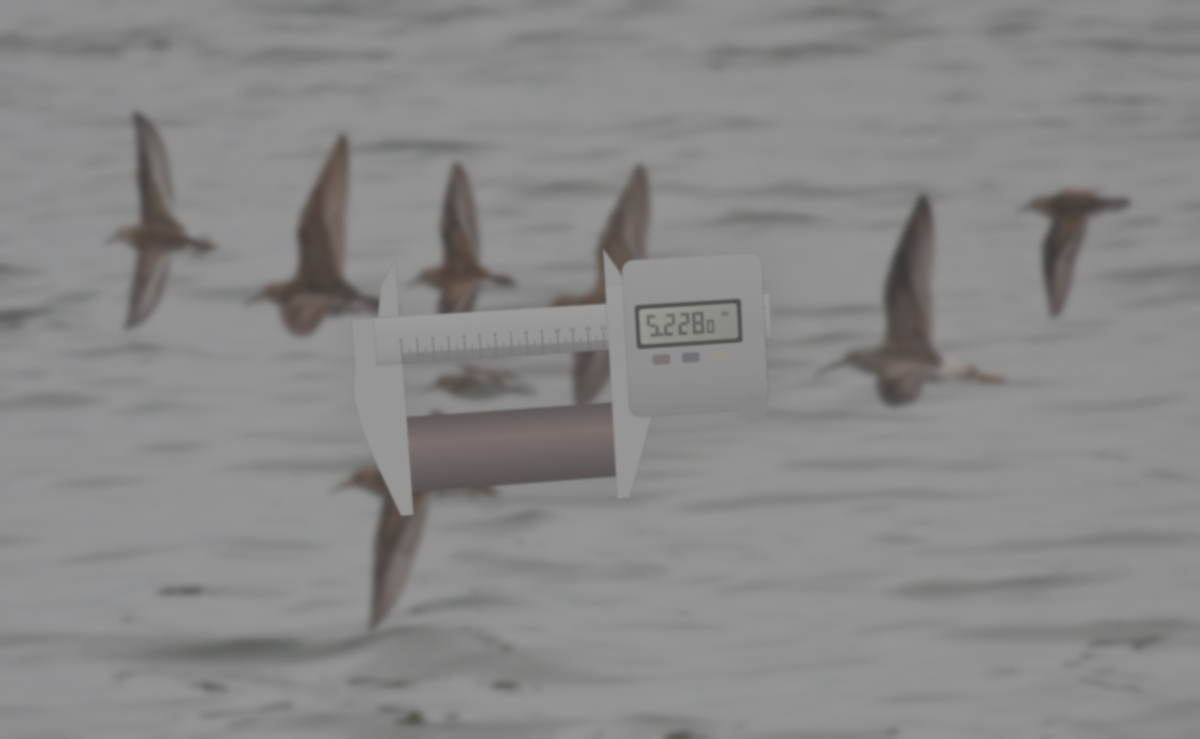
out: 5.2280 in
